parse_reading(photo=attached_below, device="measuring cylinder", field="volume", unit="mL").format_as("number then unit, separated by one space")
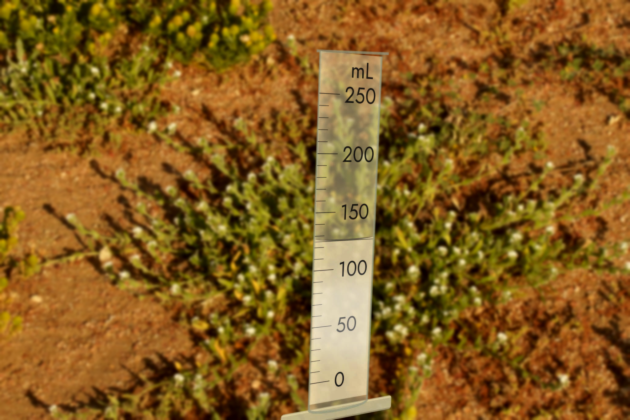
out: 125 mL
